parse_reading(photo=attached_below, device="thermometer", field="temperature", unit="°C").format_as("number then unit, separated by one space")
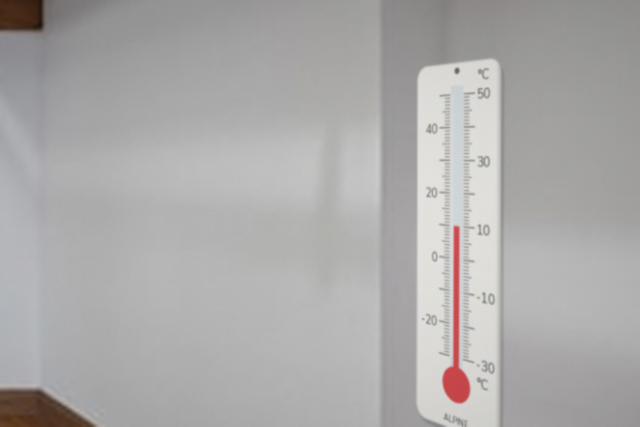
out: 10 °C
